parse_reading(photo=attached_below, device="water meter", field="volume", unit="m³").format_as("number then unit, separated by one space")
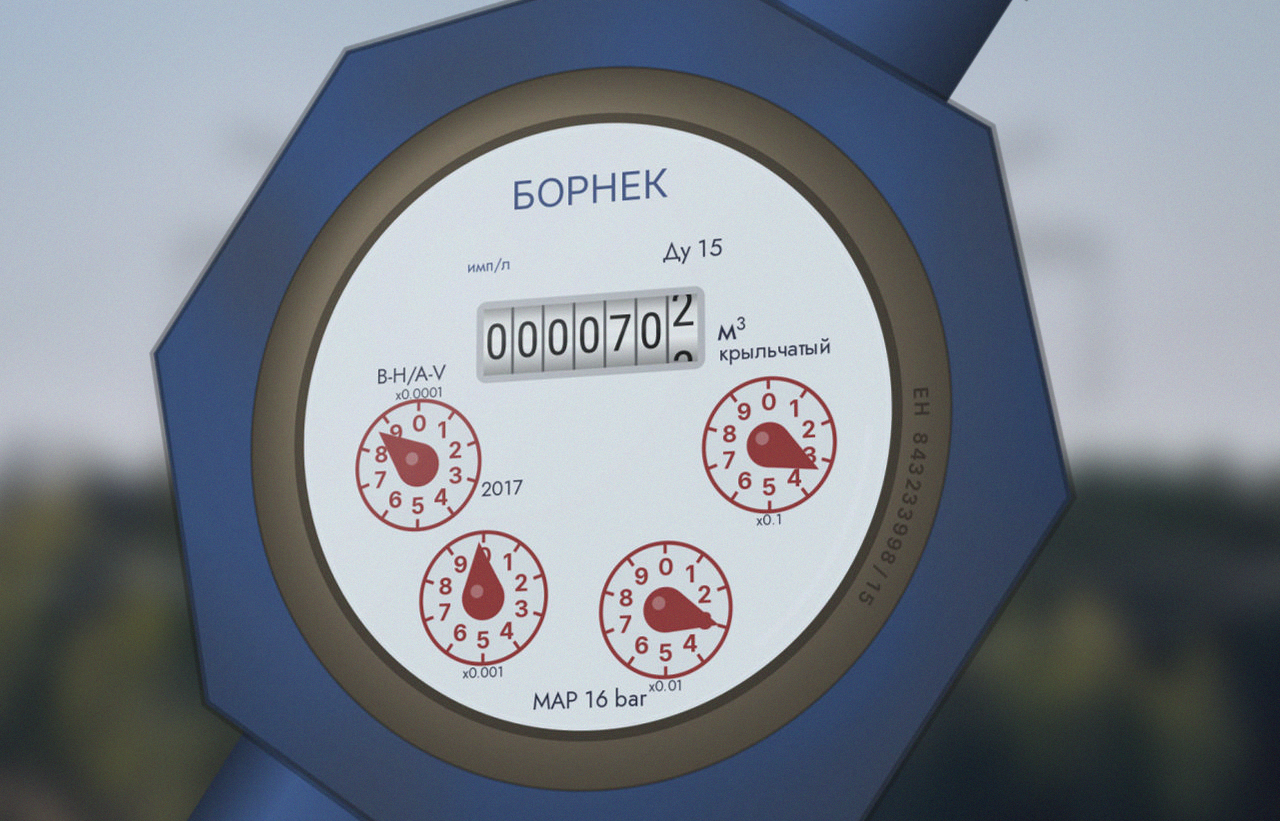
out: 702.3298 m³
